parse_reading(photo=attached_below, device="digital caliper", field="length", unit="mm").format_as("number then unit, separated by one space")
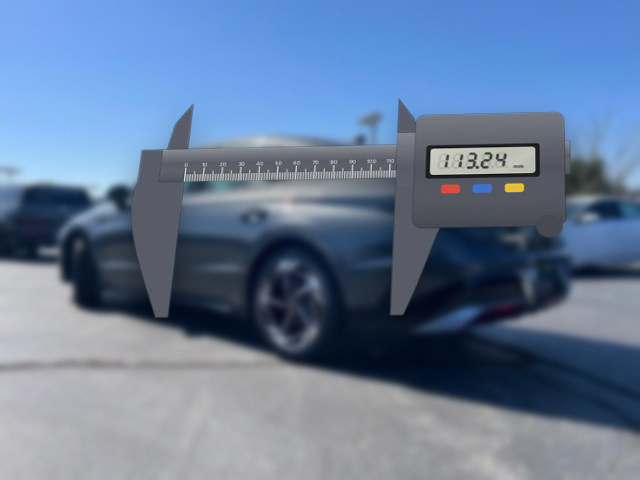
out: 113.24 mm
